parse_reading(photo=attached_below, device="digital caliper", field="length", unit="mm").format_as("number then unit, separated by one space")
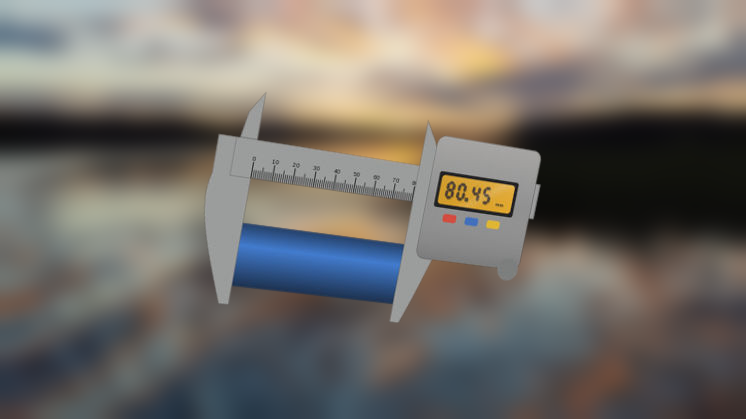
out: 80.45 mm
